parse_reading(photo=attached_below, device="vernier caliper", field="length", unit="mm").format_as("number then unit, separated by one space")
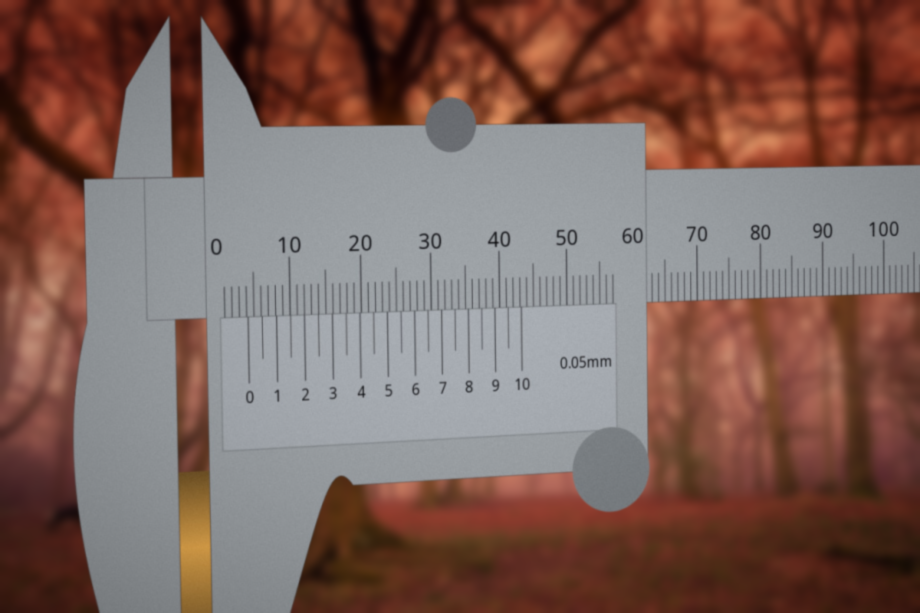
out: 4.2 mm
